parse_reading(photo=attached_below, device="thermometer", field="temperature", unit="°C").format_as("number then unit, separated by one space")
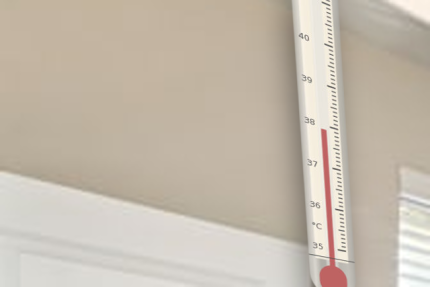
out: 37.9 °C
